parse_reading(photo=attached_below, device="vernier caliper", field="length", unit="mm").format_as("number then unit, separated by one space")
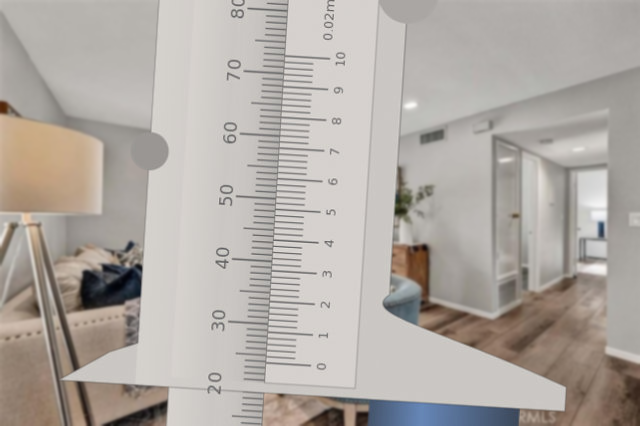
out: 23.8 mm
